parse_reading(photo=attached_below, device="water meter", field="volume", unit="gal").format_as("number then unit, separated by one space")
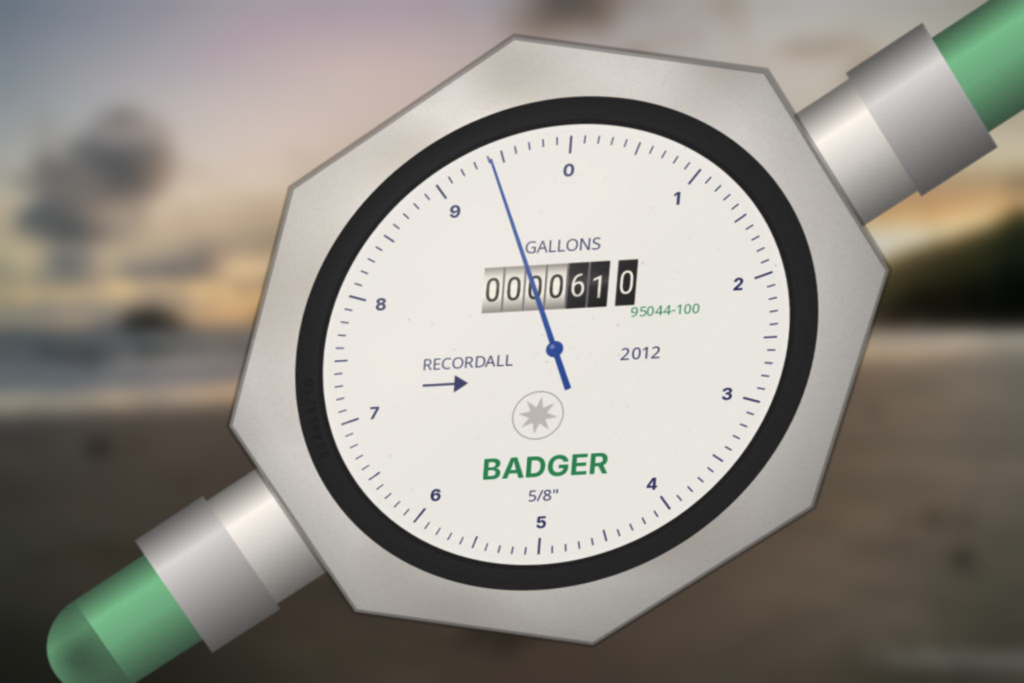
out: 609.4 gal
